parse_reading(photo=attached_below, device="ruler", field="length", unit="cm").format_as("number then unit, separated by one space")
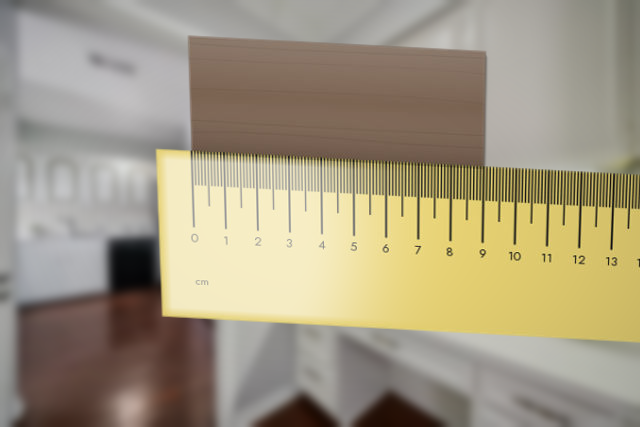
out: 9 cm
